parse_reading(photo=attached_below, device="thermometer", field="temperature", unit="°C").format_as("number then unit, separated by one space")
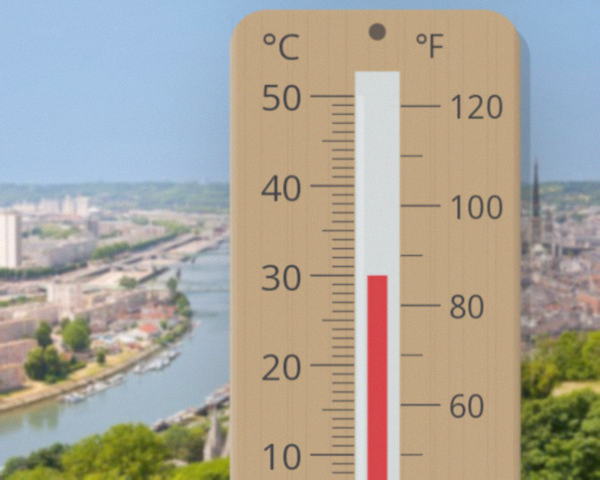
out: 30 °C
